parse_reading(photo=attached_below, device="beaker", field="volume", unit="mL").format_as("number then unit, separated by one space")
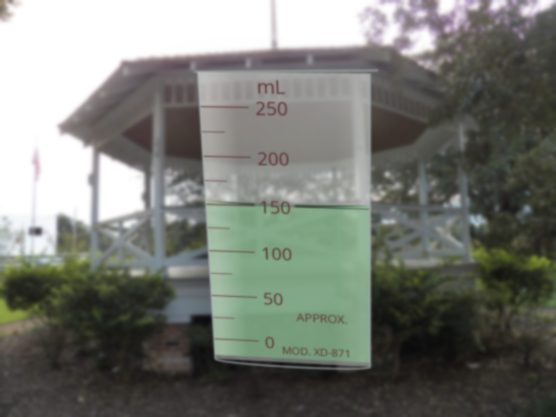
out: 150 mL
